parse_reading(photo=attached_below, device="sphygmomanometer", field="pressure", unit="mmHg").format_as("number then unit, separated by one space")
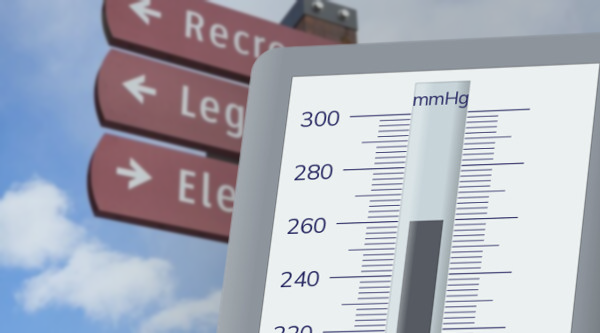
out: 260 mmHg
